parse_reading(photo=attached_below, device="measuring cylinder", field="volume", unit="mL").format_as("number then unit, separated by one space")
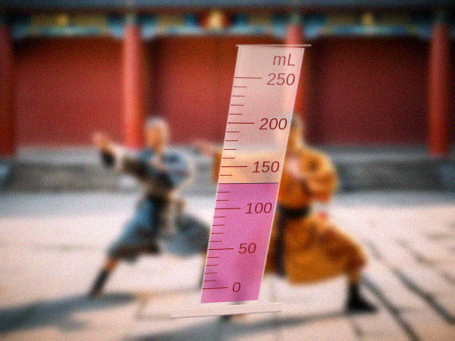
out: 130 mL
